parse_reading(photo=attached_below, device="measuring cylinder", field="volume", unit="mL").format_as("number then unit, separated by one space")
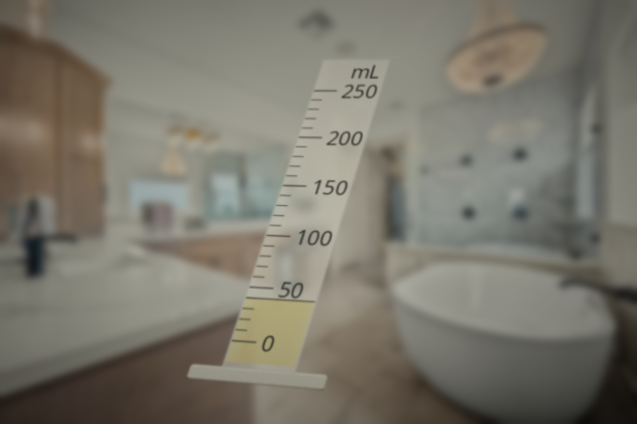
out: 40 mL
